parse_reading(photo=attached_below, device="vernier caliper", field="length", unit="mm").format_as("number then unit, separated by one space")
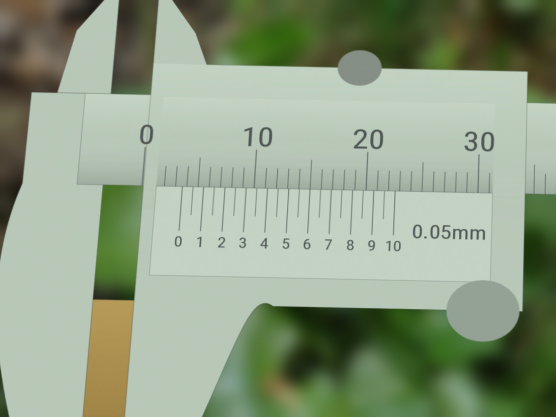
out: 3.6 mm
